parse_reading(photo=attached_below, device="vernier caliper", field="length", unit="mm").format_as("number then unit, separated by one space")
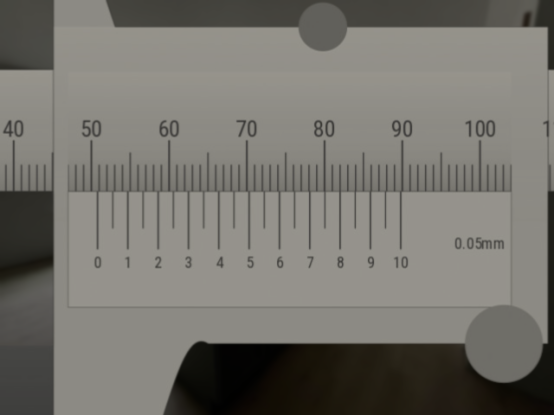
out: 50.8 mm
